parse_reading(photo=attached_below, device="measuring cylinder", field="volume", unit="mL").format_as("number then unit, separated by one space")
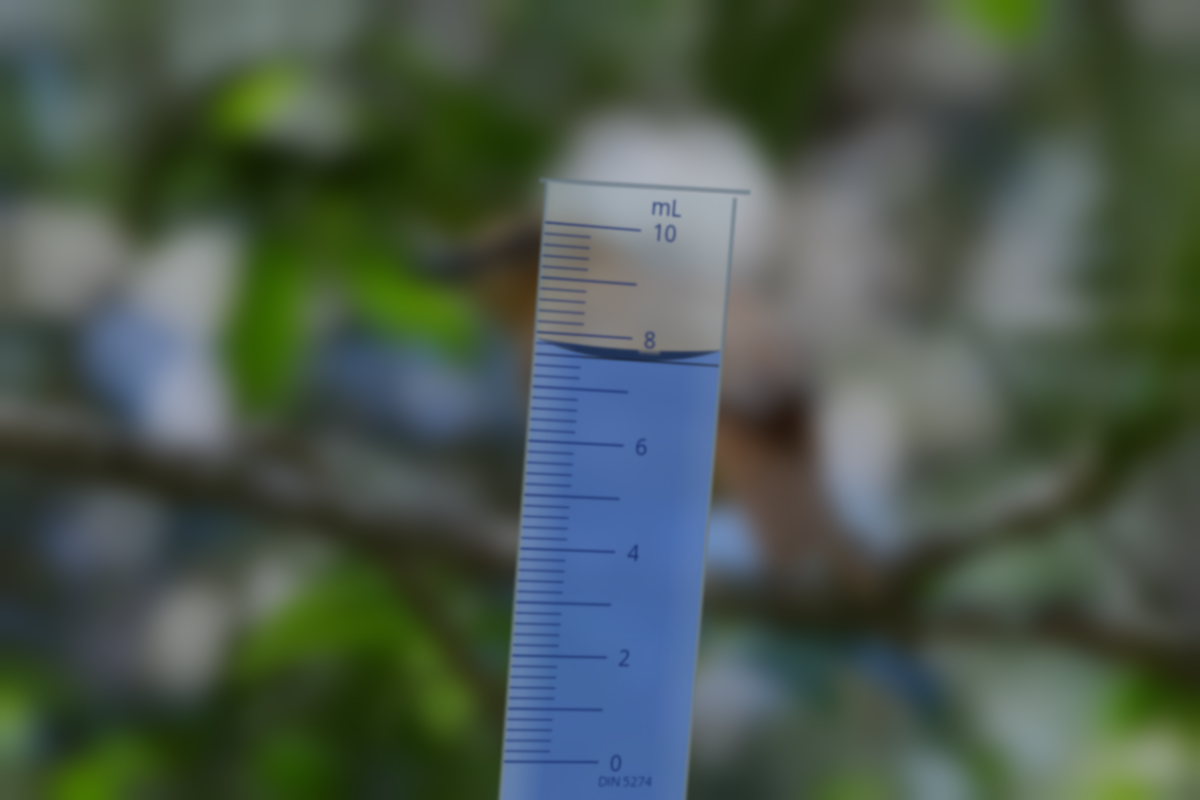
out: 7.6 mL
